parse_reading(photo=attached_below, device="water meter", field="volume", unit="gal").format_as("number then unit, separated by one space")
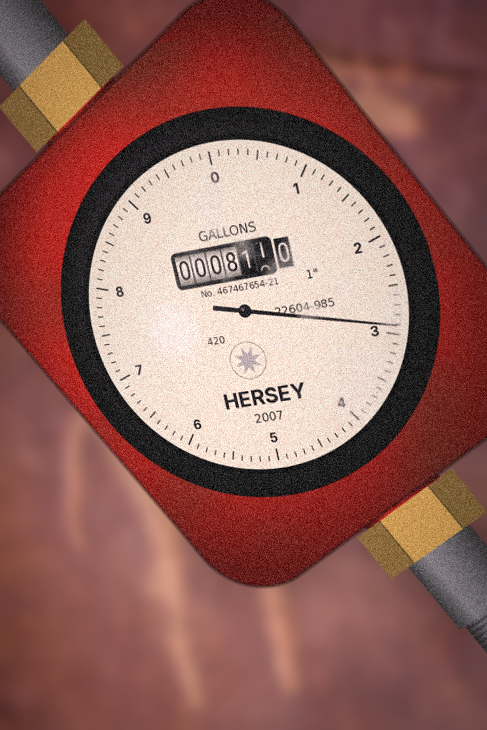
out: 8112.9 gal
